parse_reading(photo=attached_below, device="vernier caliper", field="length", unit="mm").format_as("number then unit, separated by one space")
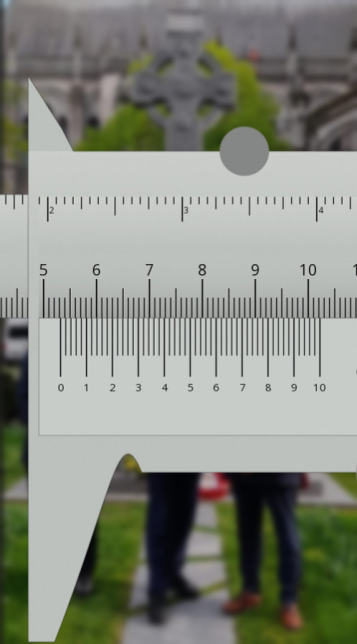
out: 53.2 mm
